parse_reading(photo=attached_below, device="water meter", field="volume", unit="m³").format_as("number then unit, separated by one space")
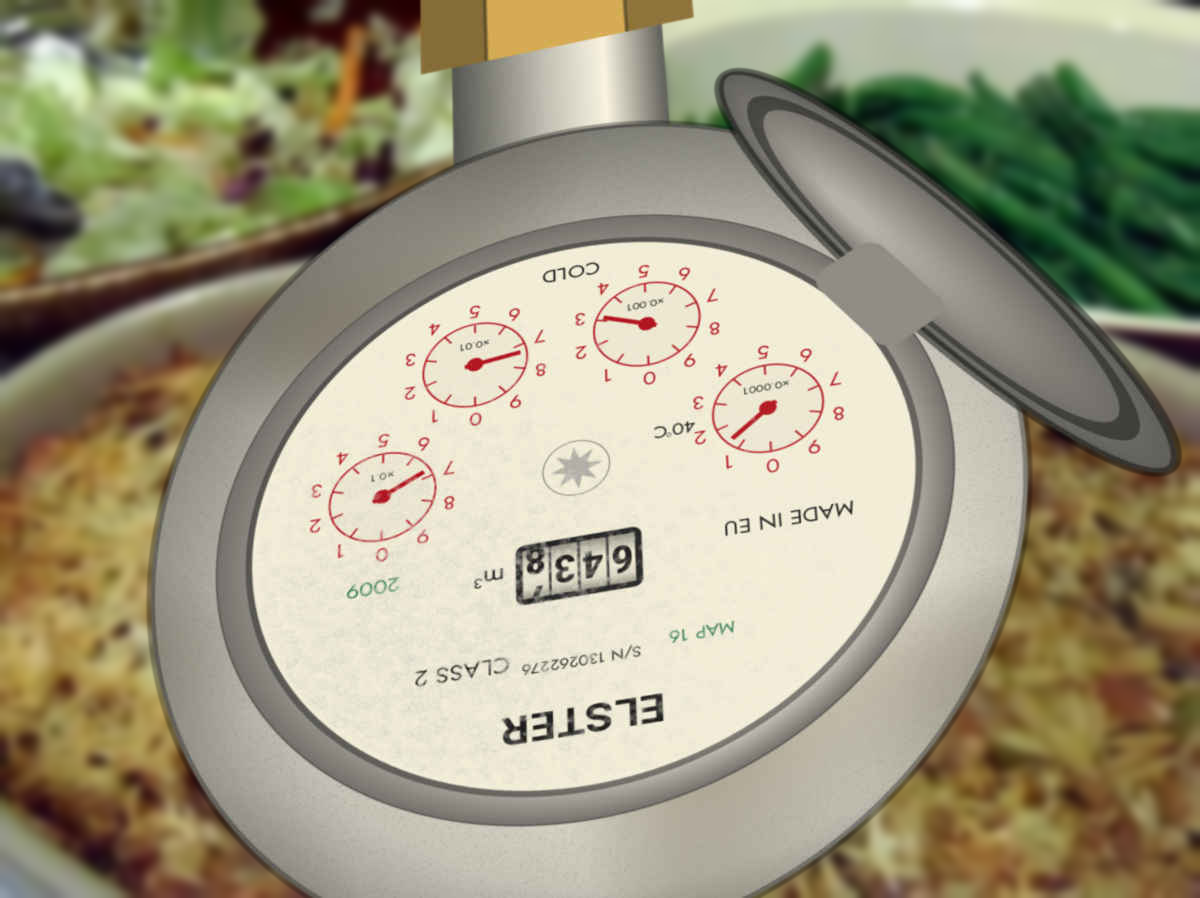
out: 6437.6731 m³
